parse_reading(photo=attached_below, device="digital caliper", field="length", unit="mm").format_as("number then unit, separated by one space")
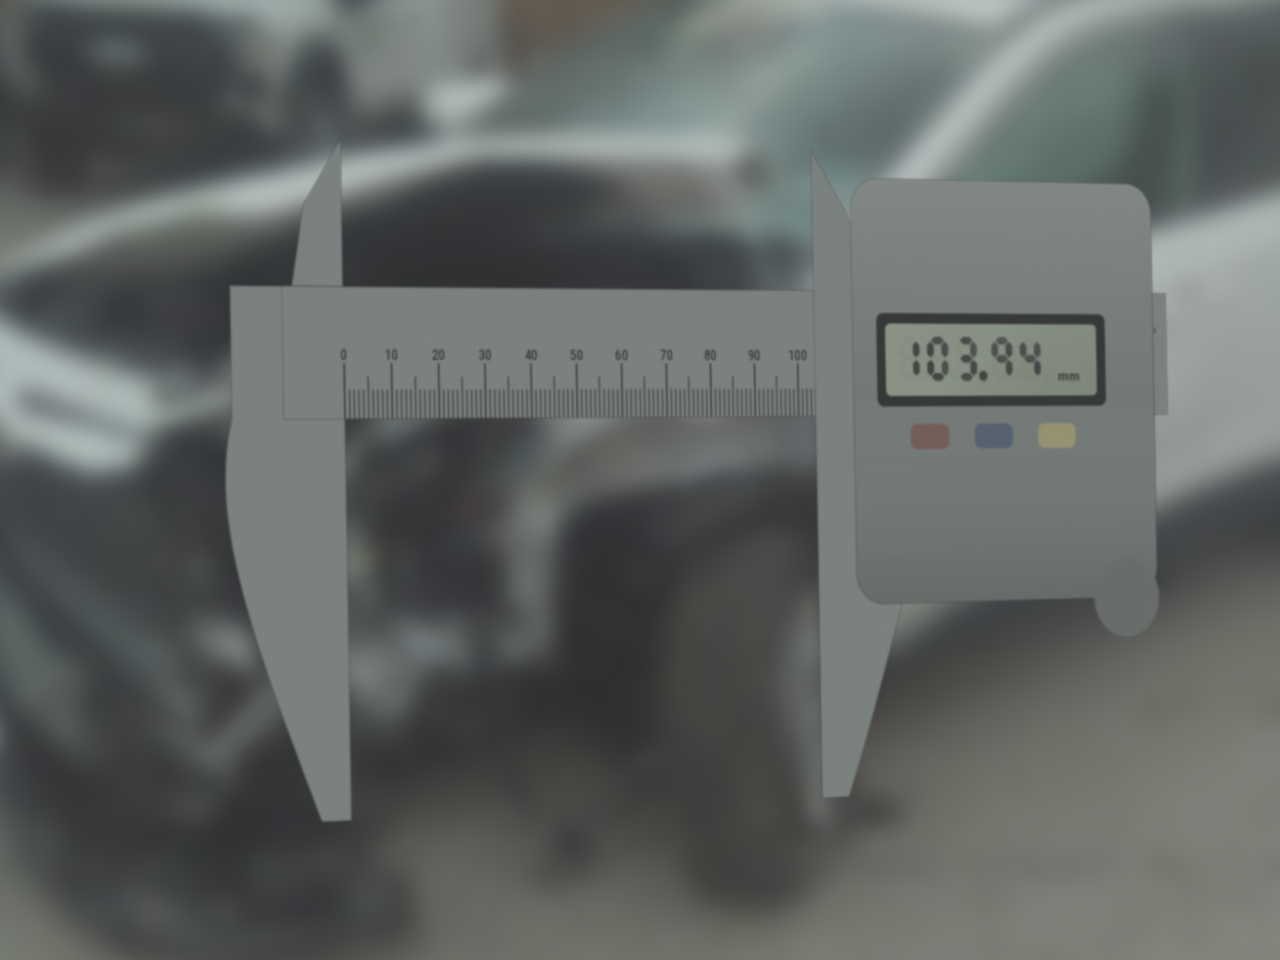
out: 103.94 mm
